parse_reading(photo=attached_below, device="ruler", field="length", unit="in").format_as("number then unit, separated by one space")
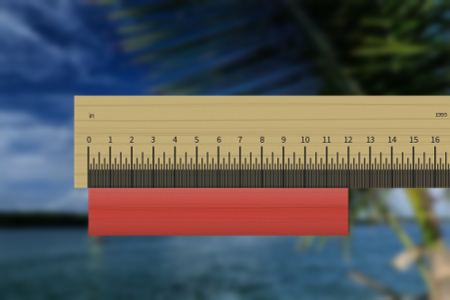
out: 12 in
